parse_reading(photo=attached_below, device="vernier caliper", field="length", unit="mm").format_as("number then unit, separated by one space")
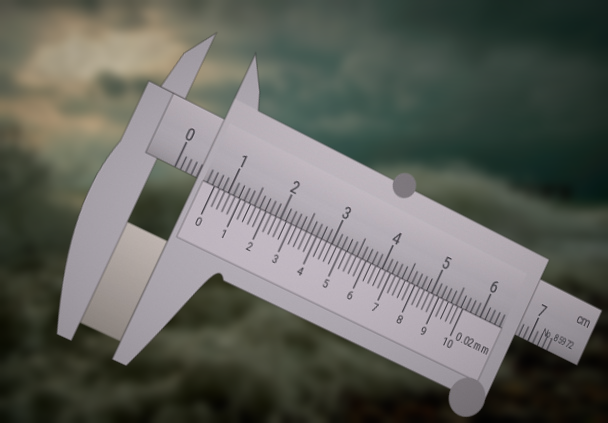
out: 7.4 mm
